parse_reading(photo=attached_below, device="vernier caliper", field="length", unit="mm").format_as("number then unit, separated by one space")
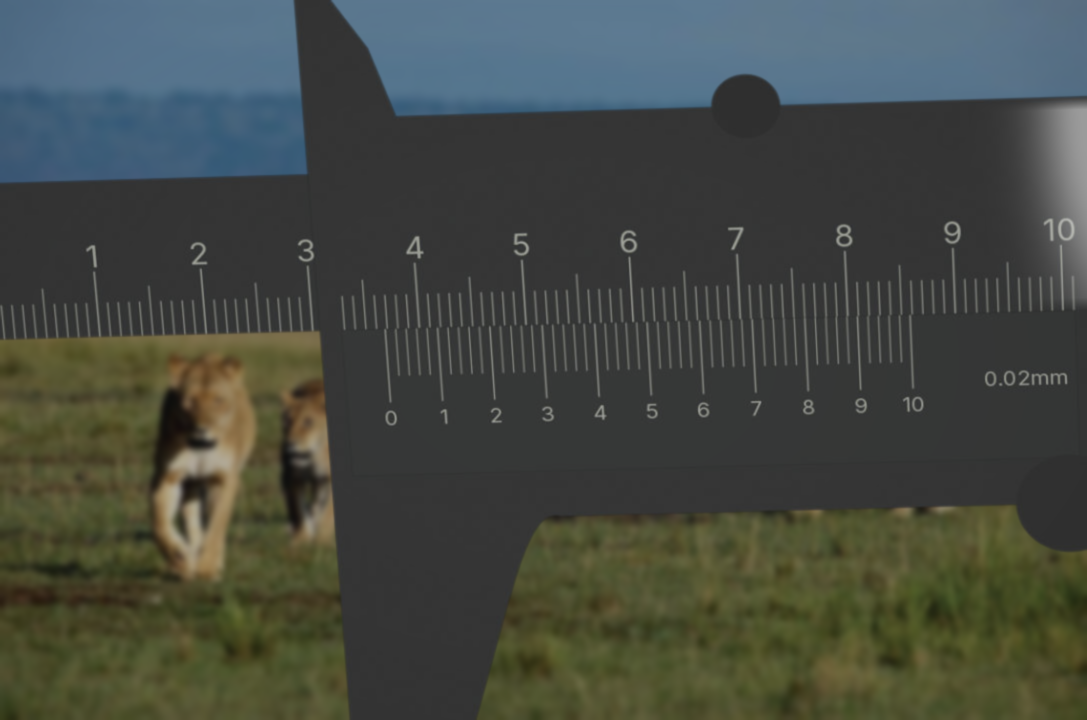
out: 36.8 mm
